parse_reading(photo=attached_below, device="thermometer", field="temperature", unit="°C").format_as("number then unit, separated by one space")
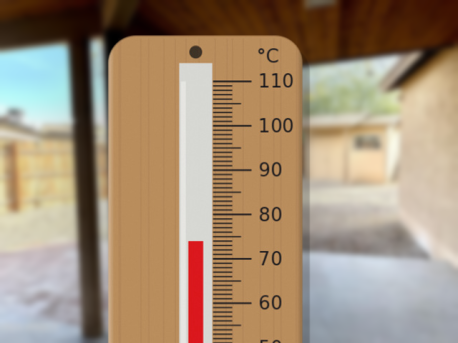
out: 74 °C
